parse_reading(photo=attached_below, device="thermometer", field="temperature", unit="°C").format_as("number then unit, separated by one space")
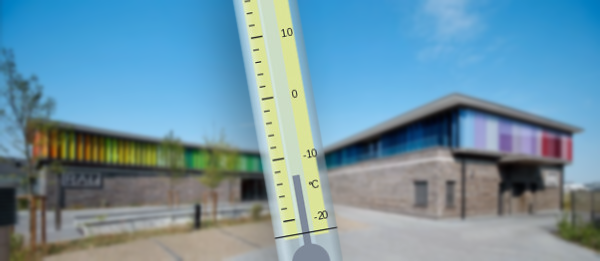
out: -13 °C
